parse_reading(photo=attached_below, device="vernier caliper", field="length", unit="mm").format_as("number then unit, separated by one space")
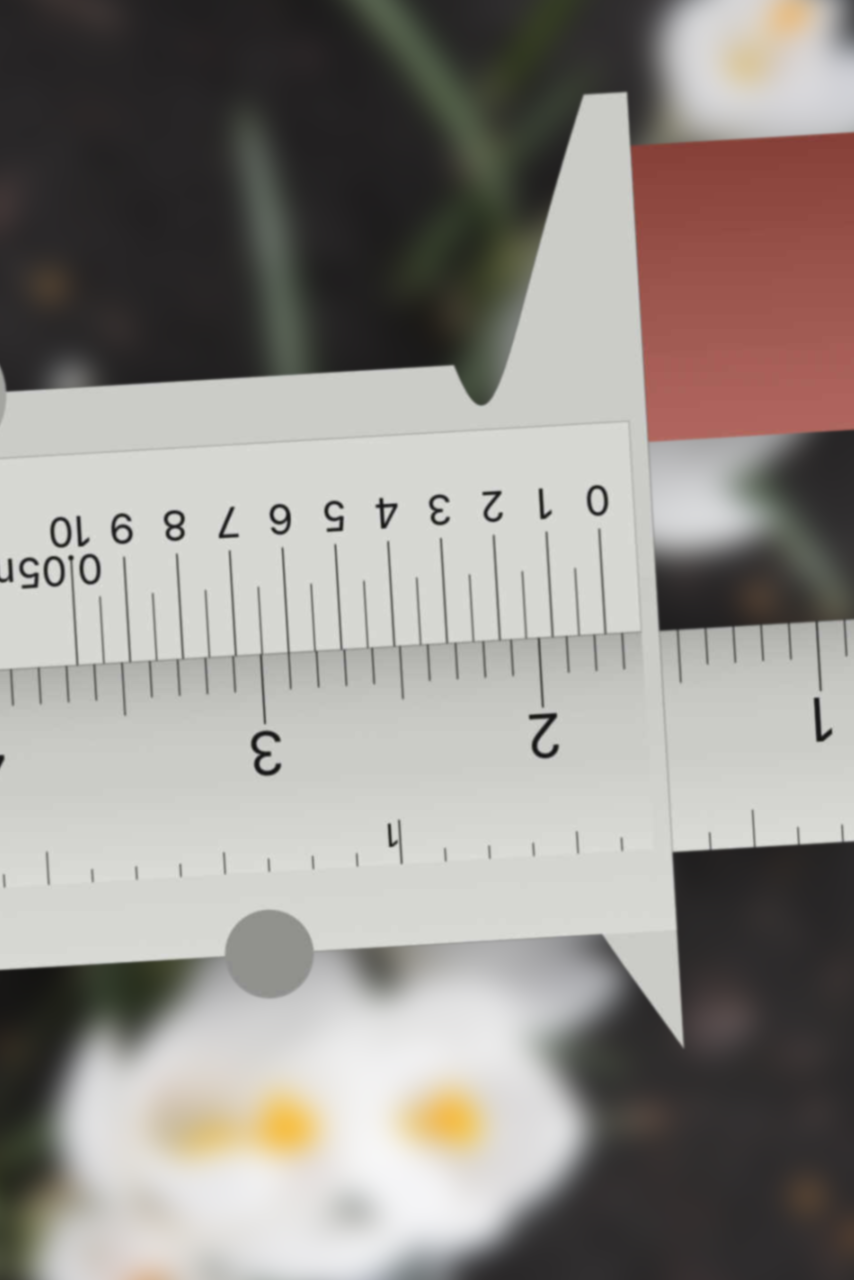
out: 17.6 mm
